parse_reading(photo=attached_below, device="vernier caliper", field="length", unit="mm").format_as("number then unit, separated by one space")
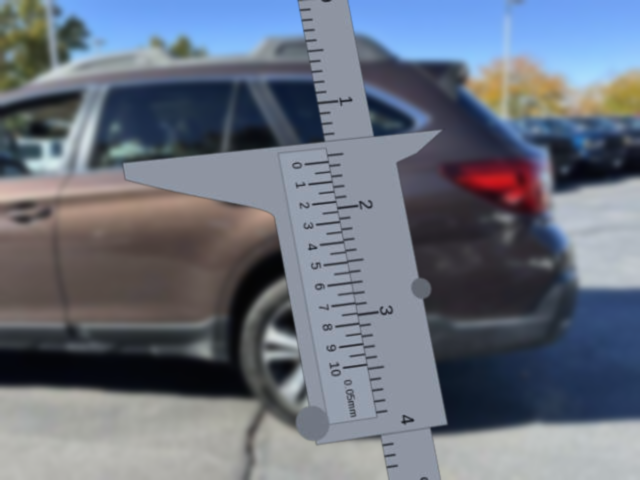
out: 15.6 mm
